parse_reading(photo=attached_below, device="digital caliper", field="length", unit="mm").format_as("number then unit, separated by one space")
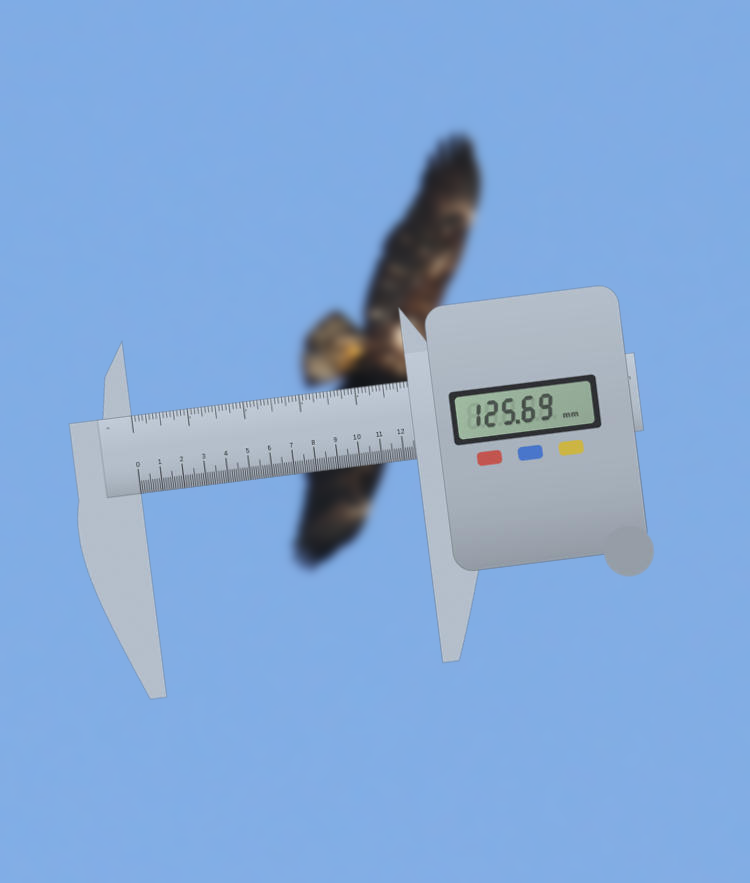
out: 125.69 mm
